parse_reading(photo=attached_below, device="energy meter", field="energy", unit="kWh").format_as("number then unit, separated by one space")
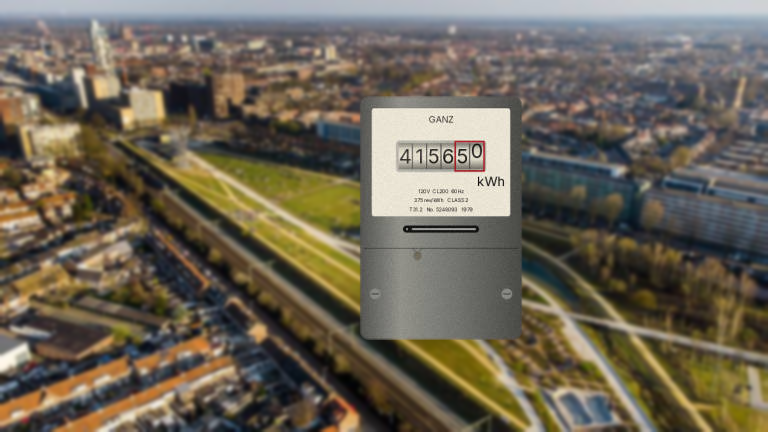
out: 4156.50 kWh
